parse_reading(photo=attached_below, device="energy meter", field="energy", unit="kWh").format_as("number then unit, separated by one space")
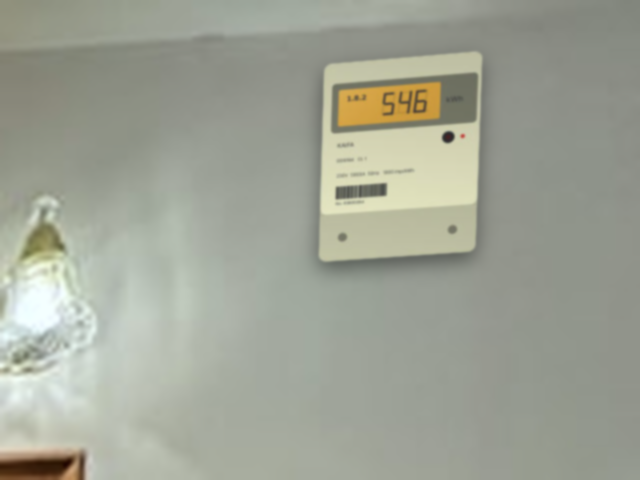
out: 546 kWh
